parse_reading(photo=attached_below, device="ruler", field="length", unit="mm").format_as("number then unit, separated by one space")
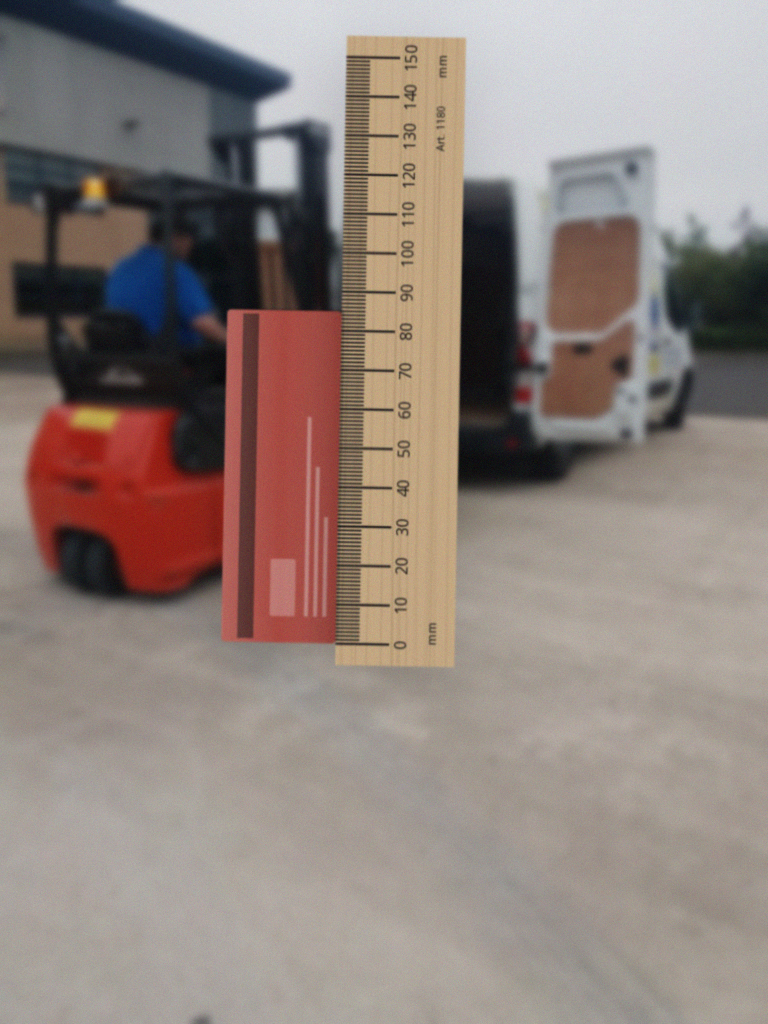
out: 85 mm
